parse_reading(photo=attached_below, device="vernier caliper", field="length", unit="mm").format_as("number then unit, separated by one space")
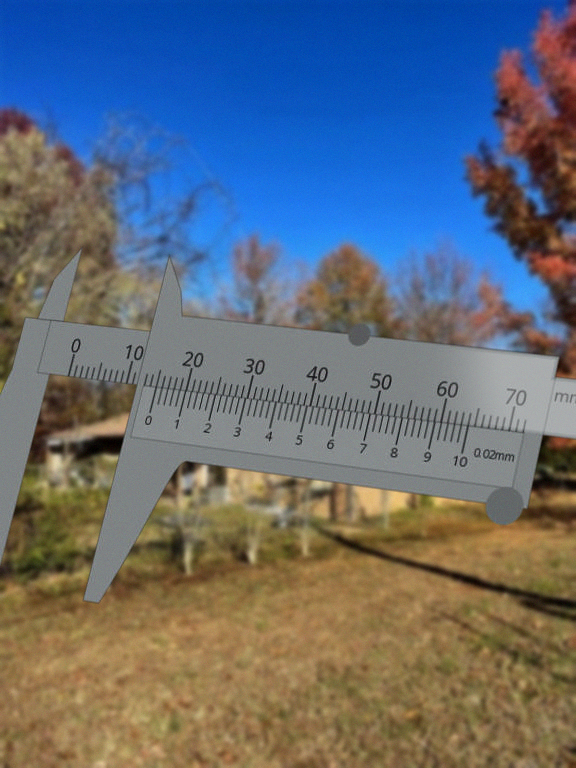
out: 15.0 mm
